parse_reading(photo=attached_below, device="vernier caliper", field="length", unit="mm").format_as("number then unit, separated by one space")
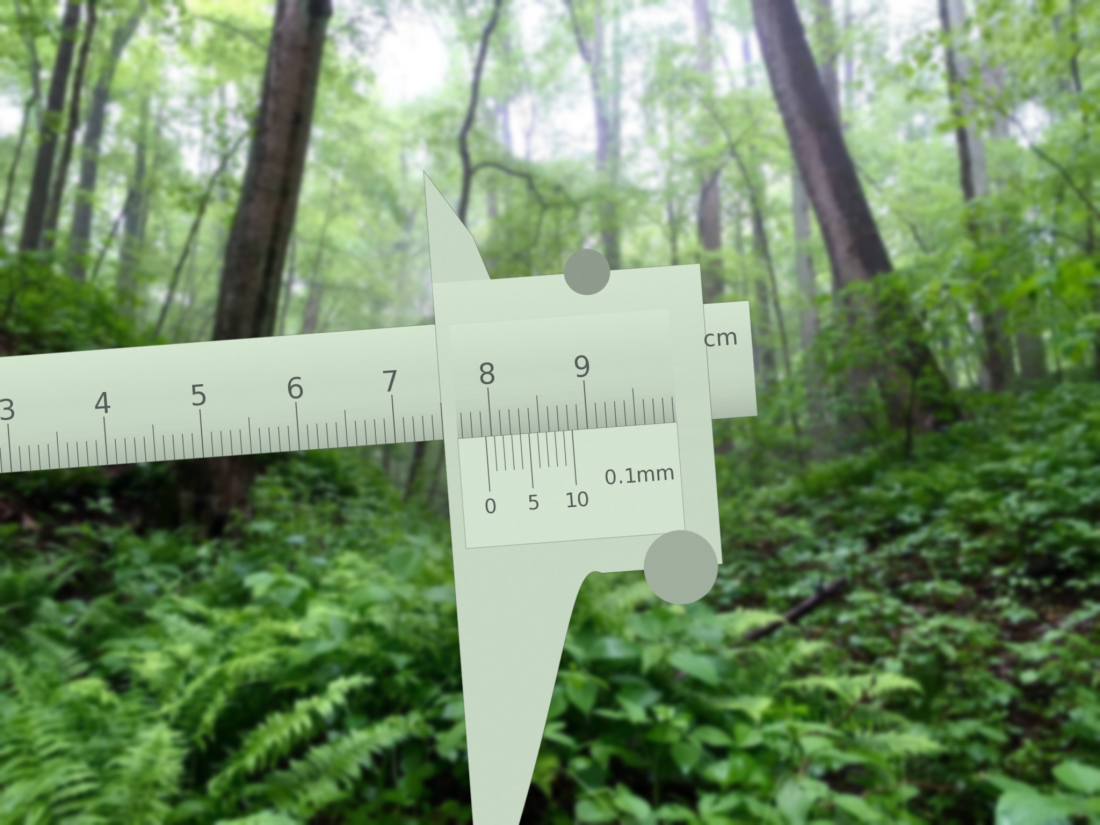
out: 79.4 mm
